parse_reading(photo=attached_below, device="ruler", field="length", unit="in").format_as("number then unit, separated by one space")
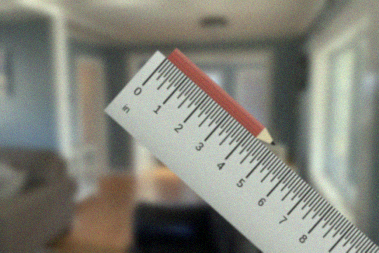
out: 5 in
